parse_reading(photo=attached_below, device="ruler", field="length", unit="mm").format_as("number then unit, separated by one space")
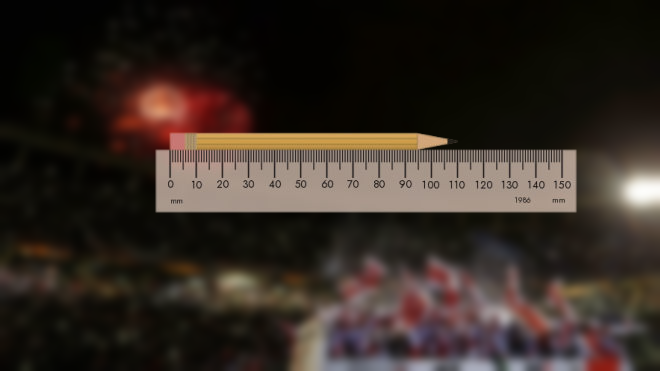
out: 110 mm
